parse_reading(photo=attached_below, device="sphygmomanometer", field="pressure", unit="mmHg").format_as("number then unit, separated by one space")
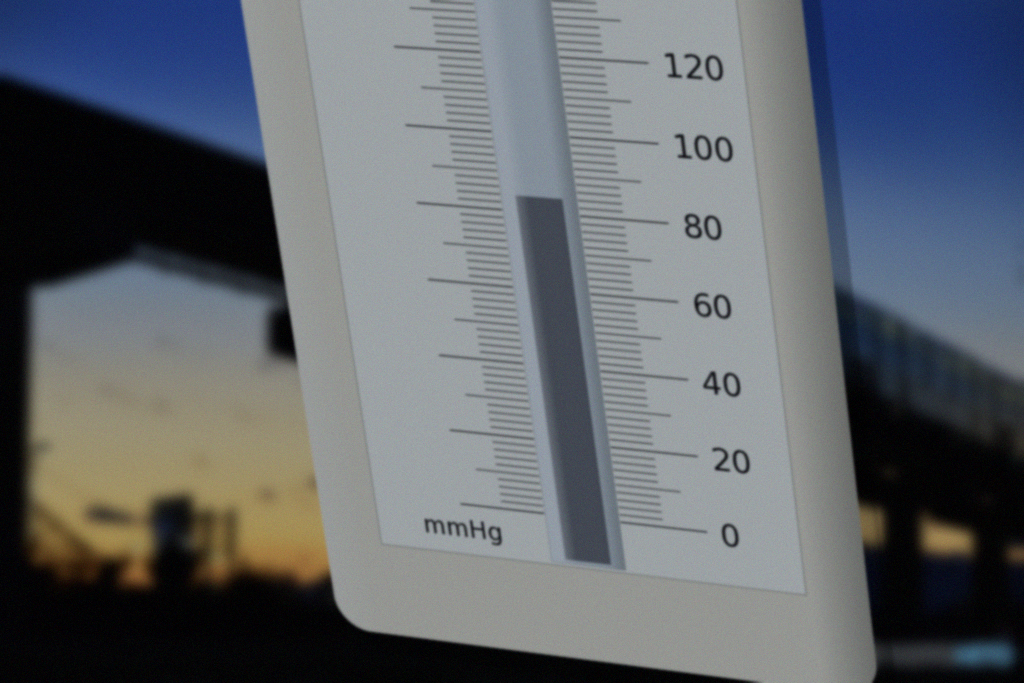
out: 84 mmHg
